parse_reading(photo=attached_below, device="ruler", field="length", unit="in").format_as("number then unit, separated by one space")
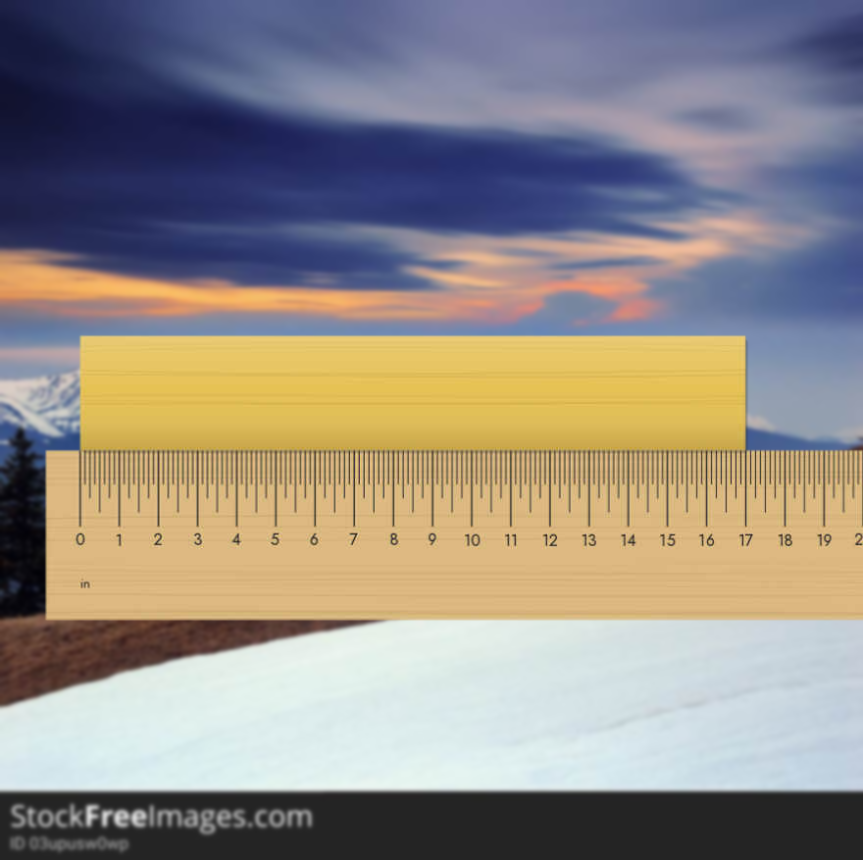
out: 17 in
